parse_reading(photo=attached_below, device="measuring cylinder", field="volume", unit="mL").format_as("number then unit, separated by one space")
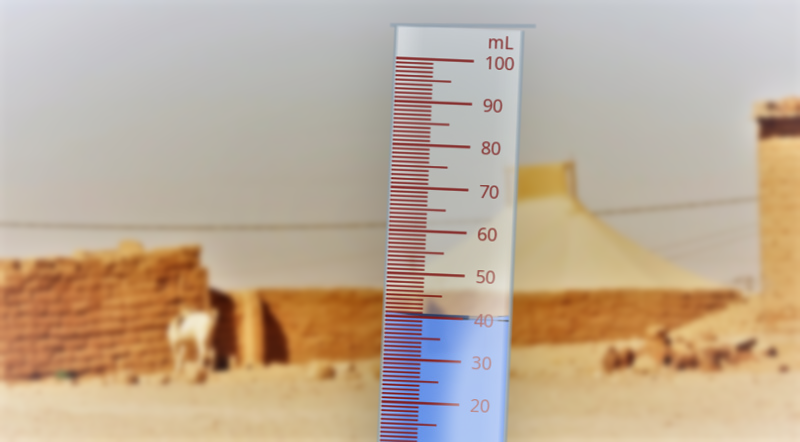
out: 40 mL
